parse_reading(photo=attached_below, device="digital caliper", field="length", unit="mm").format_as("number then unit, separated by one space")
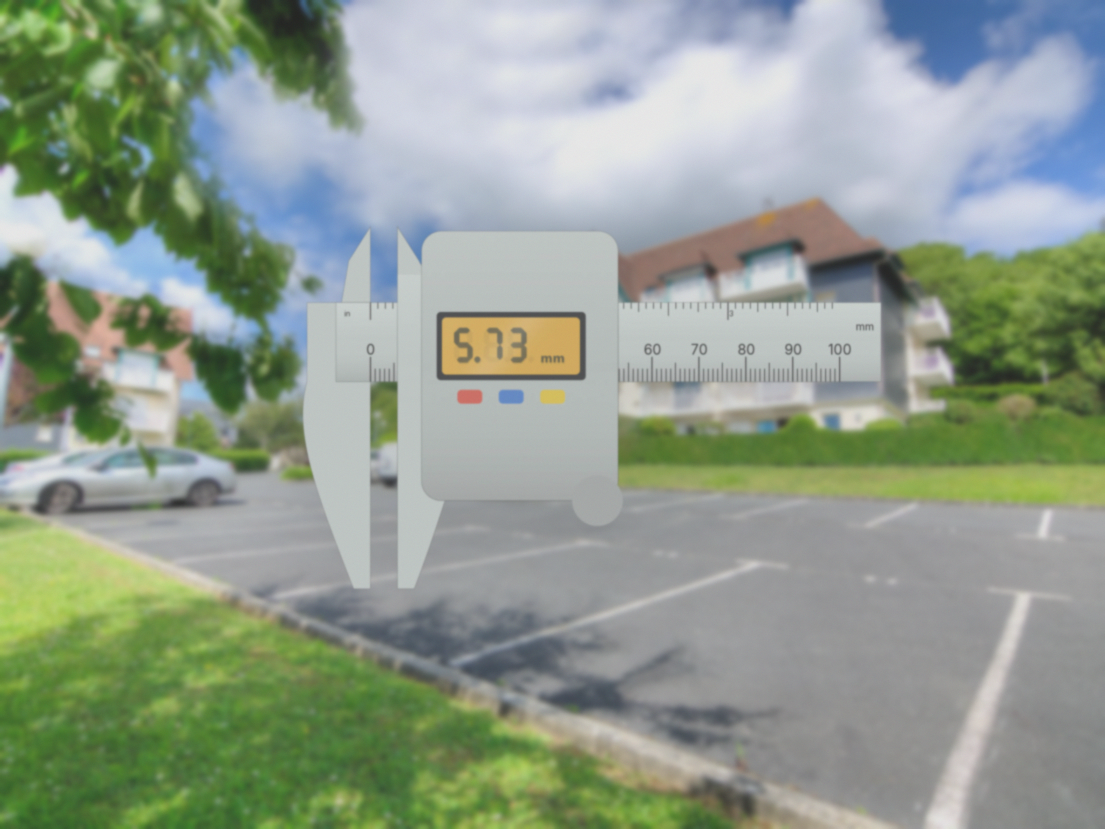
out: 5.73 mm
